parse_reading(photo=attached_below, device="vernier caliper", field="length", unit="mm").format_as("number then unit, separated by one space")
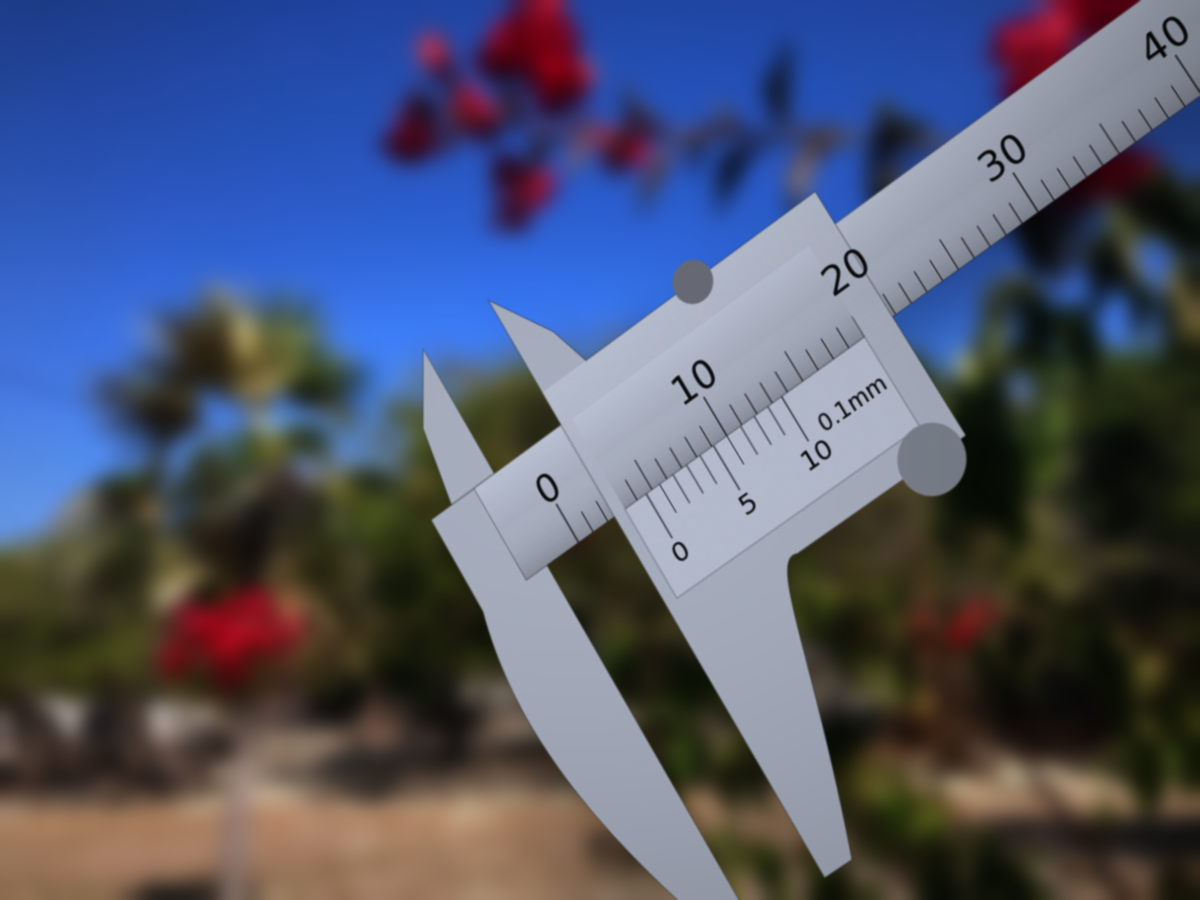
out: 4.6 mm
